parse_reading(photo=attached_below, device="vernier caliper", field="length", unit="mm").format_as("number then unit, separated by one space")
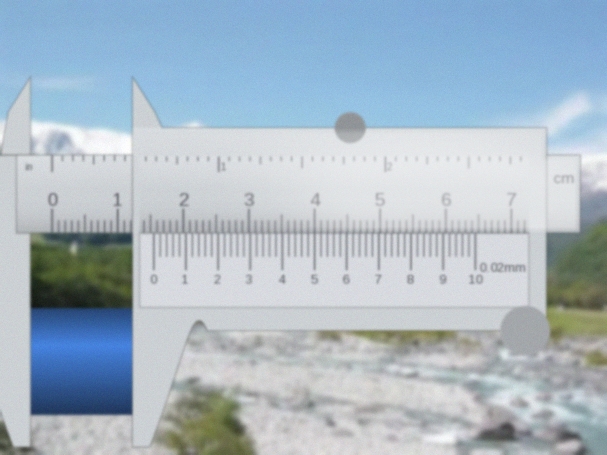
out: 15.5 mm
